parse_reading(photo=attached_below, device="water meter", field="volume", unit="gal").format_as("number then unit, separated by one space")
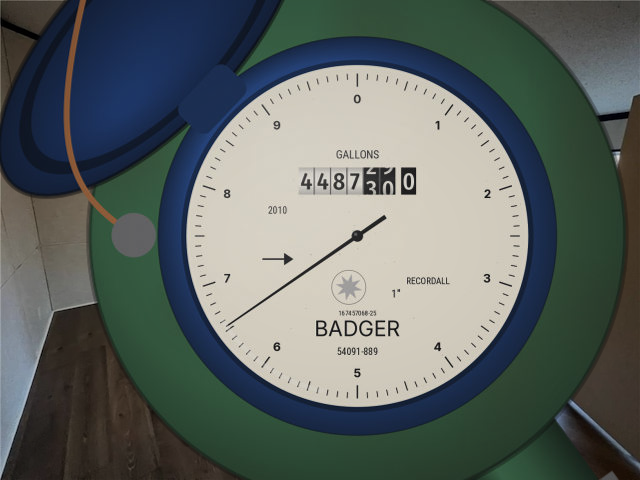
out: 4487296.5 gal
